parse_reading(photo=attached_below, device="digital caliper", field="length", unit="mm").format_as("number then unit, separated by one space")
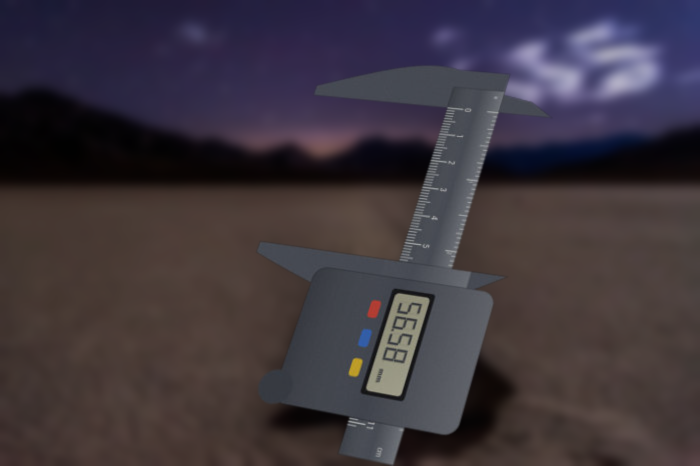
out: 56.58 mm
